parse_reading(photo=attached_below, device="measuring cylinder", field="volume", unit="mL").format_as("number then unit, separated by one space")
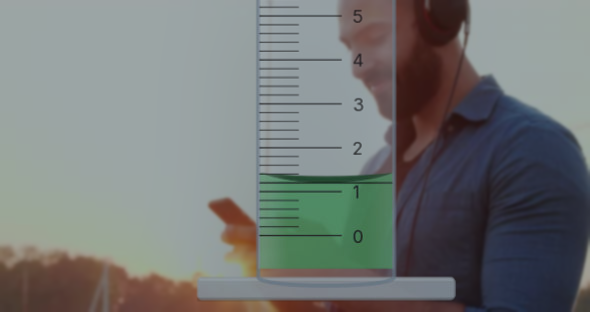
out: 1.2 mL
